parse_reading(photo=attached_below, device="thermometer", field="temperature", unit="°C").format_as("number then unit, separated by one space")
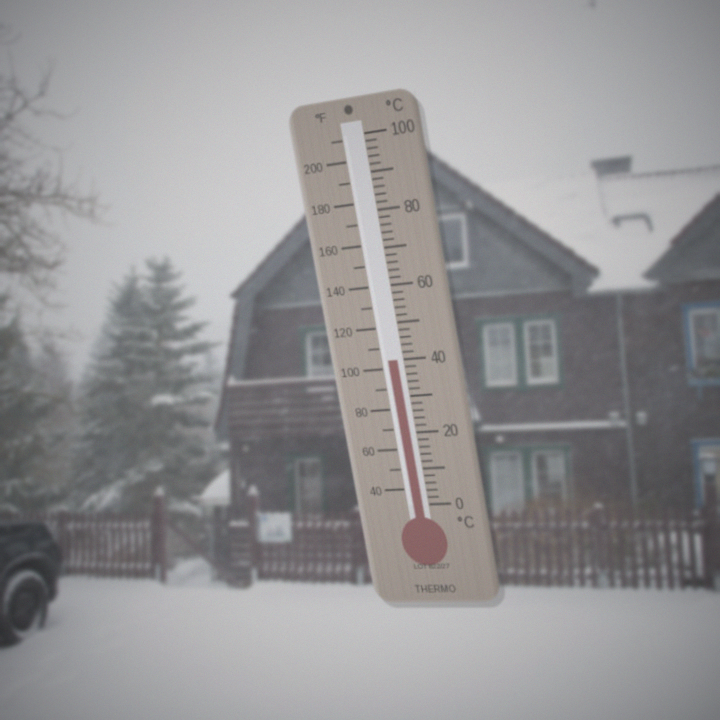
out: 40 °C
